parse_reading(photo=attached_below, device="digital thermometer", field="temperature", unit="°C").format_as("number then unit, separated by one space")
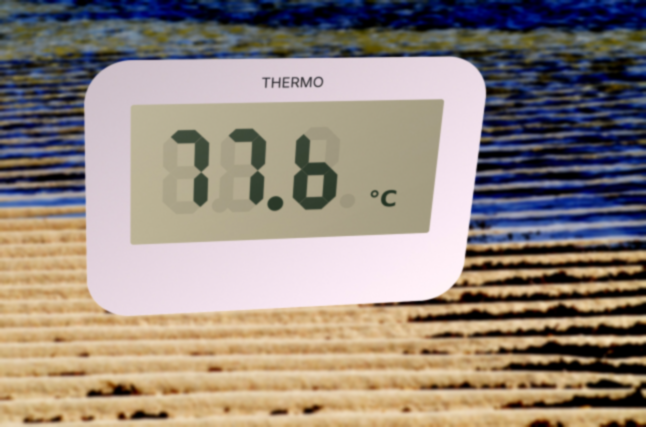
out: 77.6 °C
